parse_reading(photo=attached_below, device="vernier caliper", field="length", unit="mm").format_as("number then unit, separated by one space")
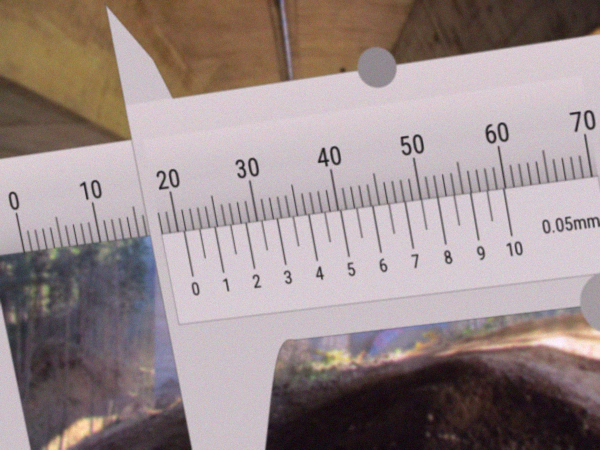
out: 20.8 mm
